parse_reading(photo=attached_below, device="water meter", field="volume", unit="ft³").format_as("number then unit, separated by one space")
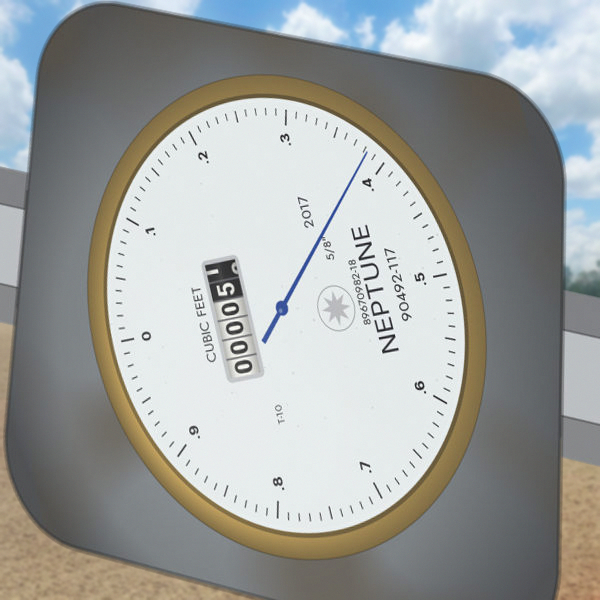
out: 51.38 ft³
